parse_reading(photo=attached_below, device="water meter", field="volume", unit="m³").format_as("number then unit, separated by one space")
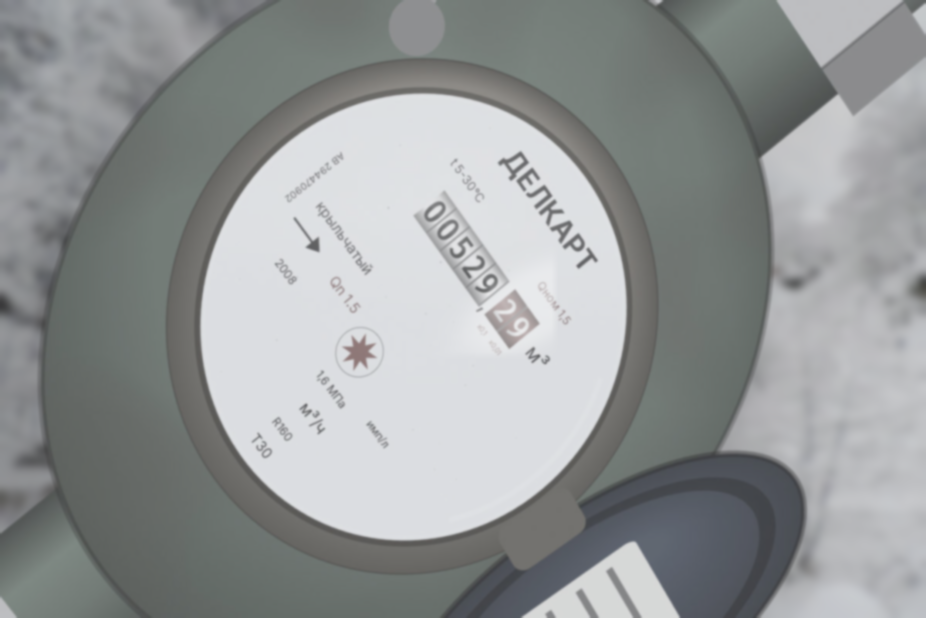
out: 529.29 m³
